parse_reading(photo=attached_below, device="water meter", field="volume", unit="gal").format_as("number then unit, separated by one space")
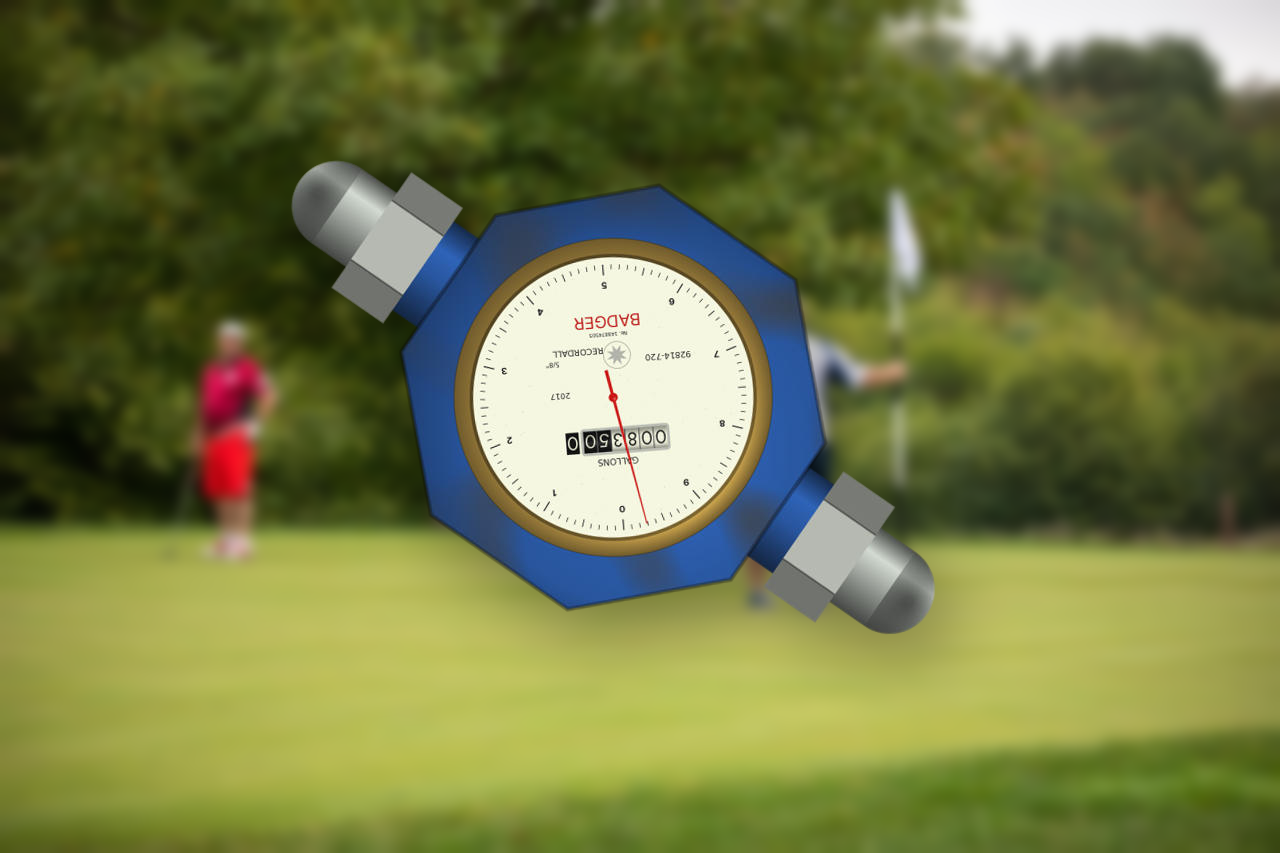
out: 83499.7 gal
